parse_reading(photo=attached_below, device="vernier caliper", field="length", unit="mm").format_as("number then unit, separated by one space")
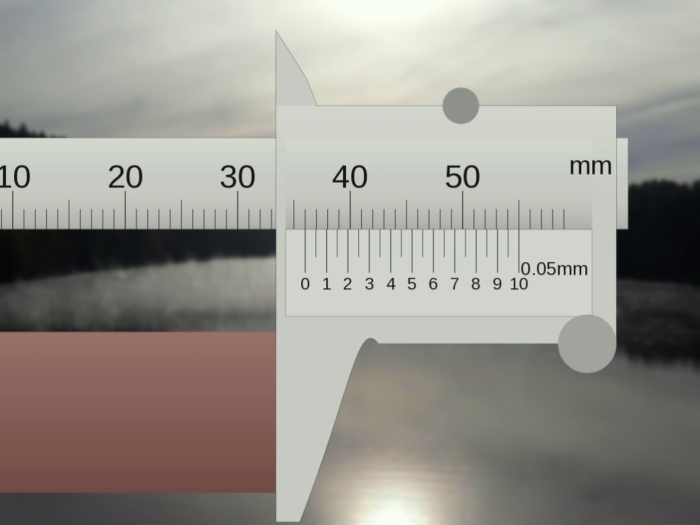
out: 36.0 mm
